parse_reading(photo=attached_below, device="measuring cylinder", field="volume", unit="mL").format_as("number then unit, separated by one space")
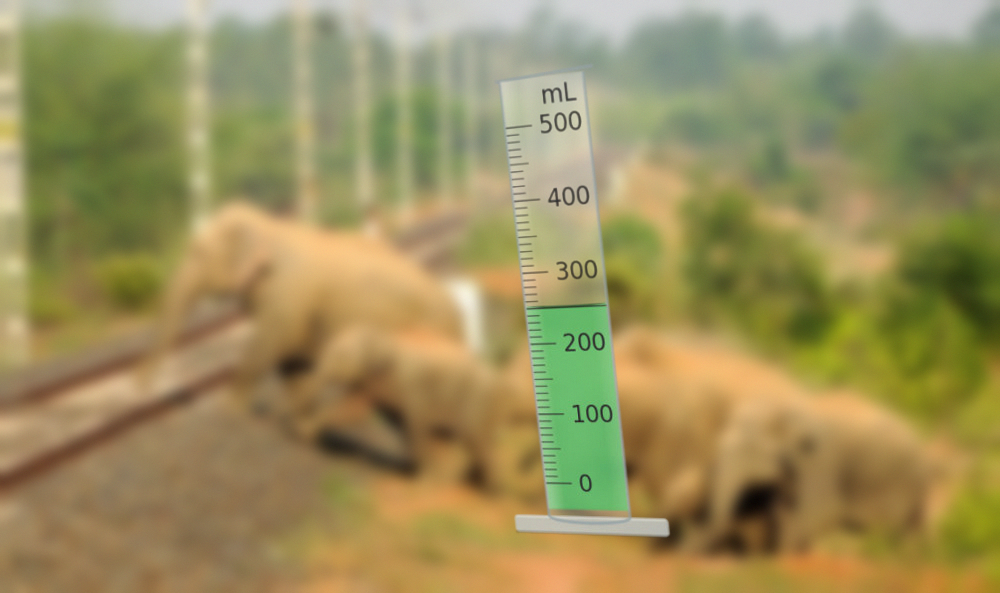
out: 250 mL
